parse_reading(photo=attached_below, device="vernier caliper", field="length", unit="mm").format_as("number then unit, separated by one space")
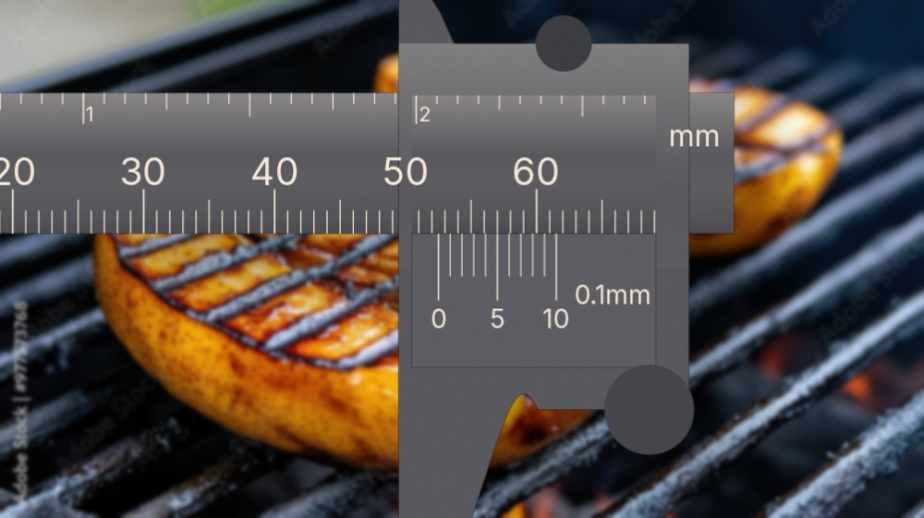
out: 52.5 mm
